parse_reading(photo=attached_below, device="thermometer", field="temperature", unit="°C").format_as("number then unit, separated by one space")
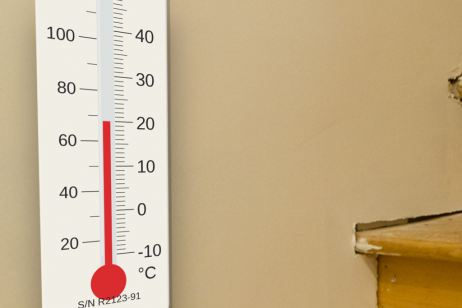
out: 20 °C
